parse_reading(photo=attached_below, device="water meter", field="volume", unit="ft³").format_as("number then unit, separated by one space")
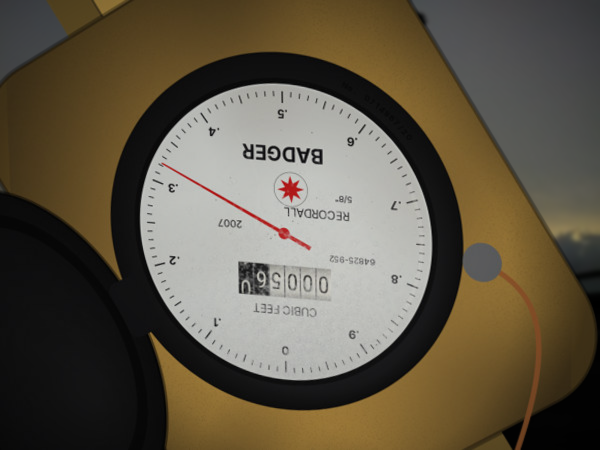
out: 560.32 ft³
